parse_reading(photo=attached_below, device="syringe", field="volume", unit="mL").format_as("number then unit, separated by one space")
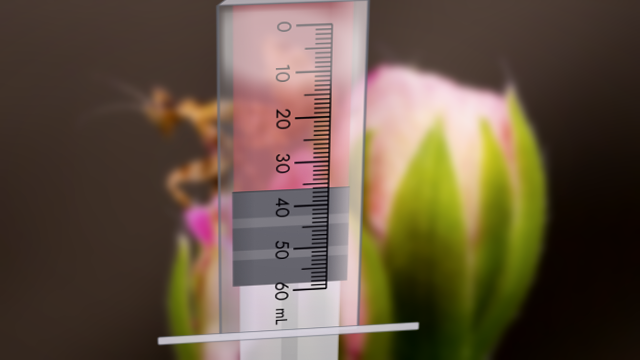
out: 36 mL
